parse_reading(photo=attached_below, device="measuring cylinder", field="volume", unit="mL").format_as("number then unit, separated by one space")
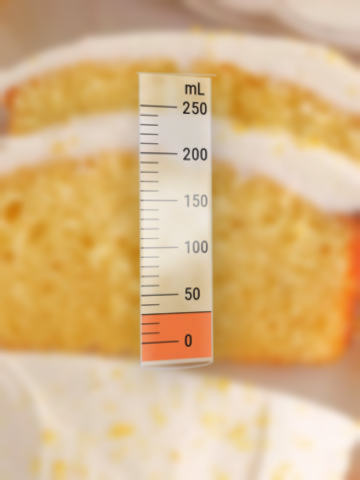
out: 30 mL
